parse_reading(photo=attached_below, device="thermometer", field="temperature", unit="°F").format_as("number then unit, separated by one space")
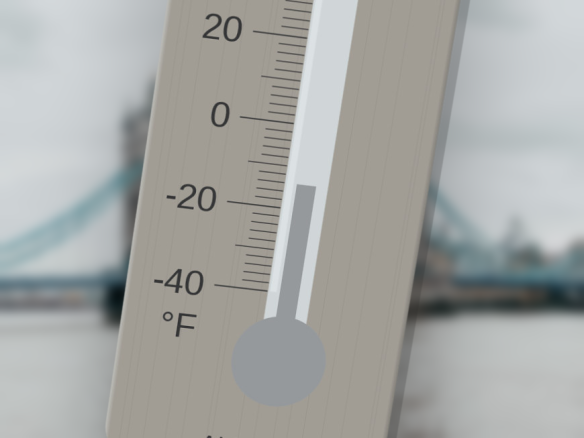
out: -14 °F
